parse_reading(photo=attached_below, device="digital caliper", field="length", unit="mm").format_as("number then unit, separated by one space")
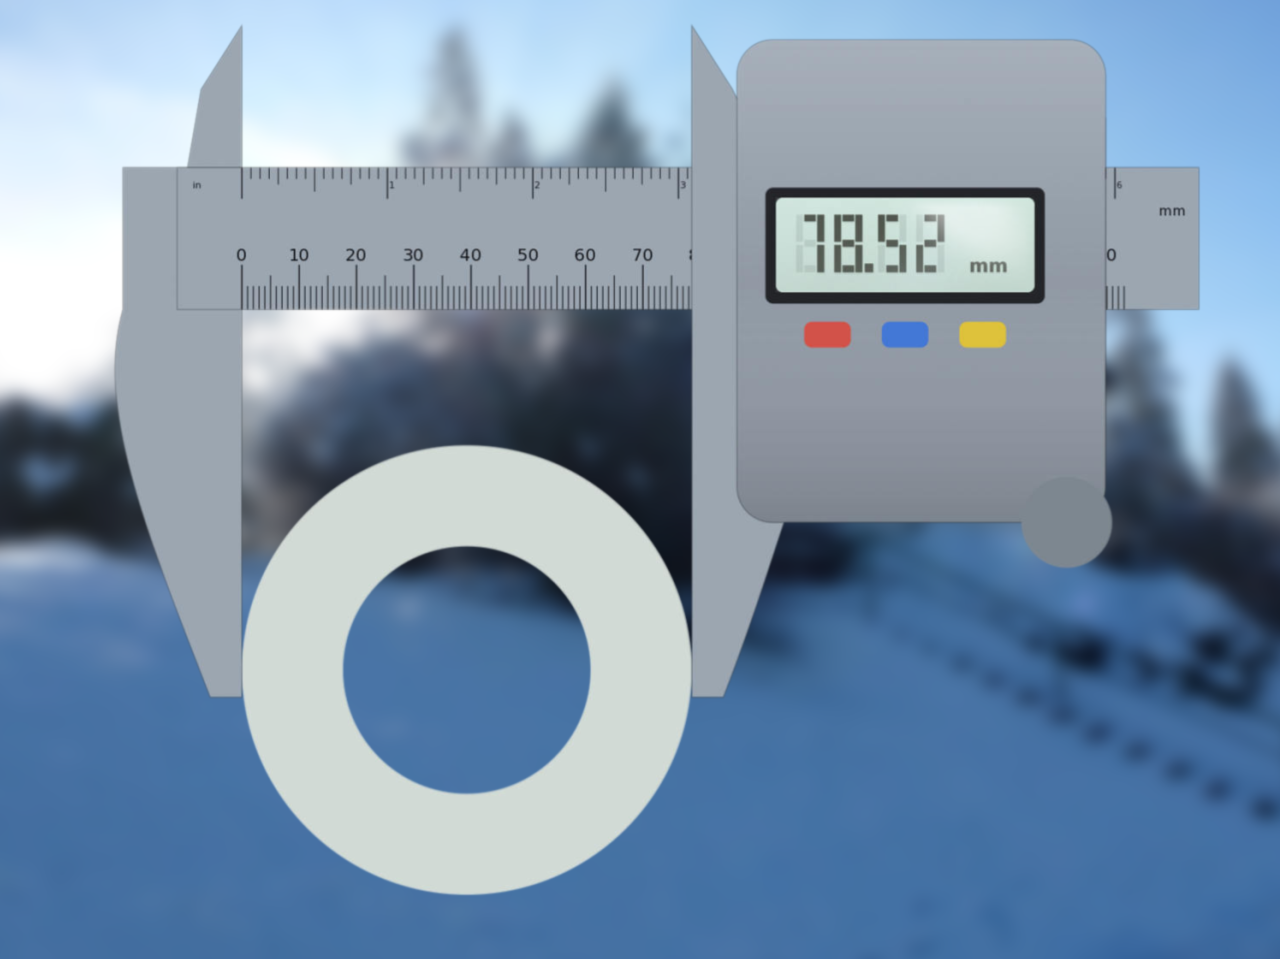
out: 78.52 mm
